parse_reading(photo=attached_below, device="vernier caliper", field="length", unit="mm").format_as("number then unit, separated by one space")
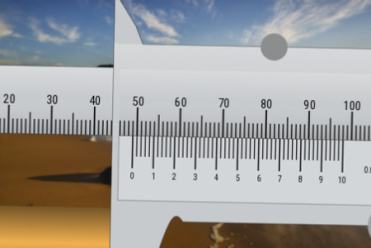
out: 49.0 mm
